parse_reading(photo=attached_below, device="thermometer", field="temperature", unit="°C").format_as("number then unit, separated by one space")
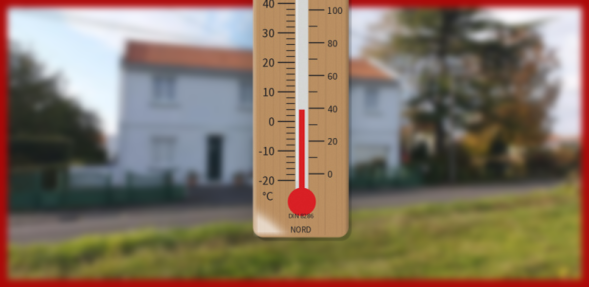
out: 4 °C
